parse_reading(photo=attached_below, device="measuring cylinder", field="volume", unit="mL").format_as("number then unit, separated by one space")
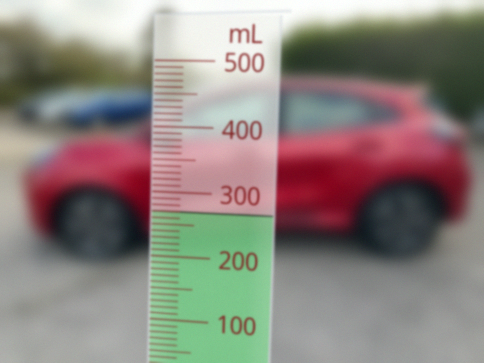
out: 270 mL
